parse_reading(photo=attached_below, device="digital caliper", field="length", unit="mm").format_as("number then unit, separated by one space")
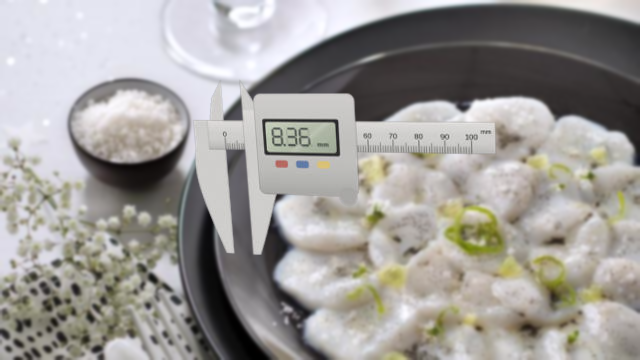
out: 8.36 mm
